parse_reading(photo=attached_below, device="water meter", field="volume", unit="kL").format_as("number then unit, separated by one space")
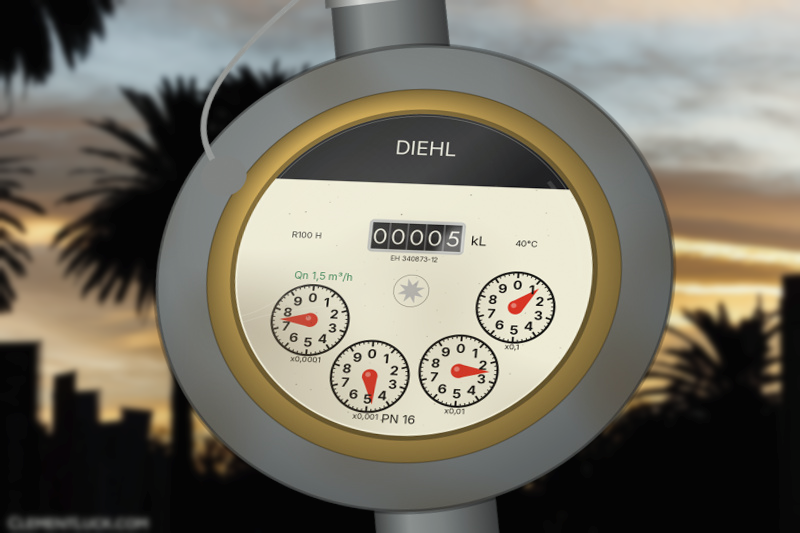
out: 5.1247 kL
